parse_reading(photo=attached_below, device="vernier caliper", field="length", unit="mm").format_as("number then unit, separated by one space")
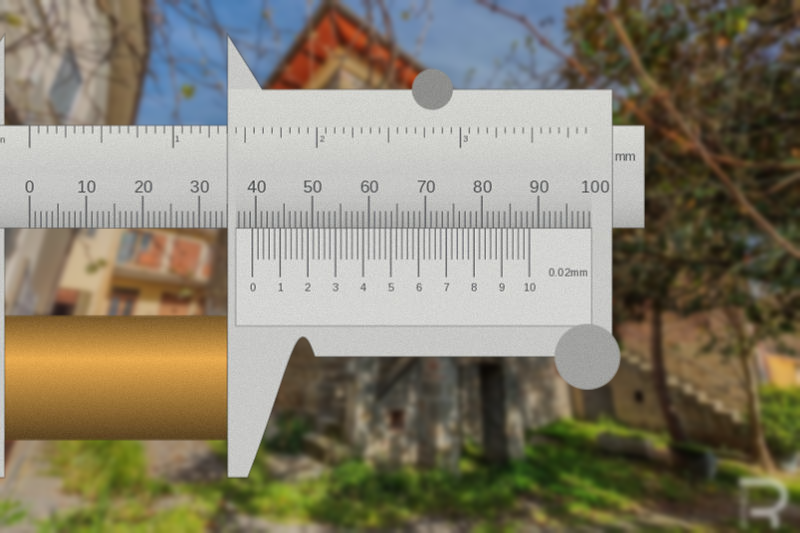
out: 39.4 mm
